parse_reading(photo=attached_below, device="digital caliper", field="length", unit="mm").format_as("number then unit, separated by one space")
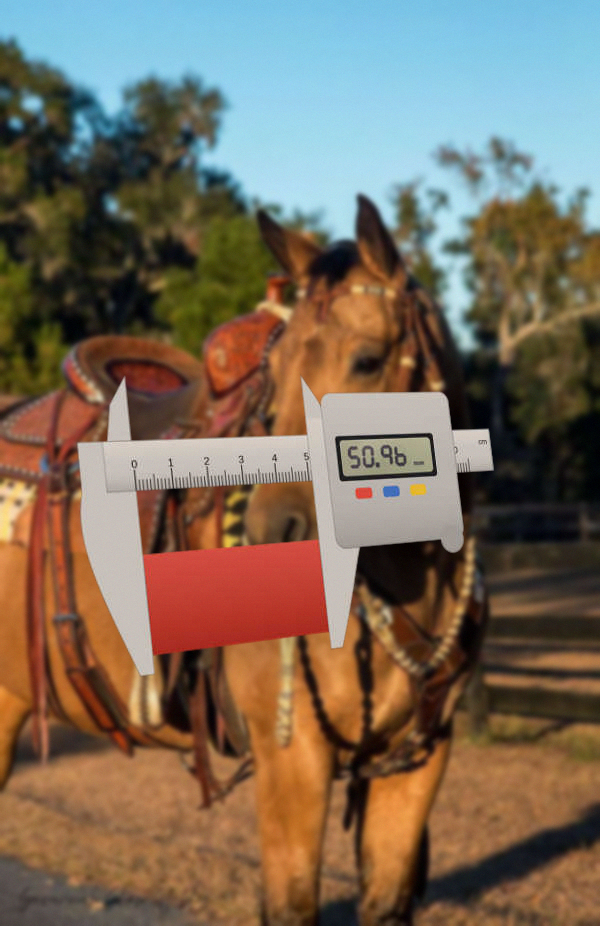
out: 50.96 mm
